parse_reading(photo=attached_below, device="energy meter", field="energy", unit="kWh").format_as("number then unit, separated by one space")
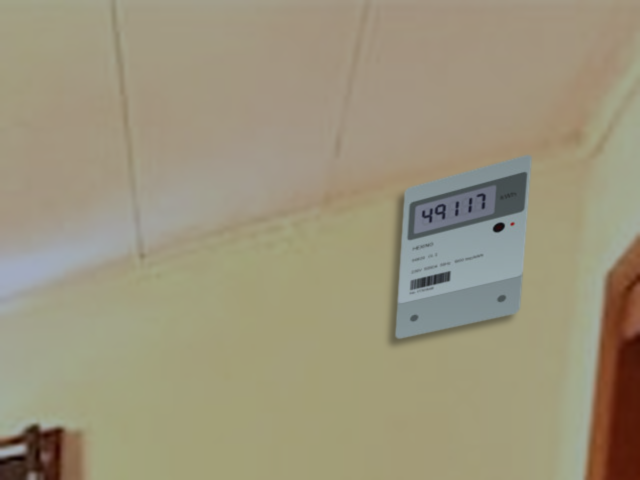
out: 49117 kWh
